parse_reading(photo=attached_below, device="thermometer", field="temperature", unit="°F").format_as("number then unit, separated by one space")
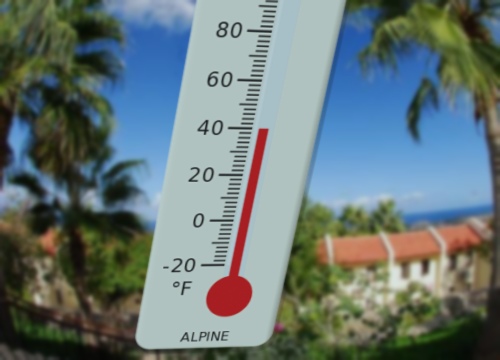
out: 40 °F
